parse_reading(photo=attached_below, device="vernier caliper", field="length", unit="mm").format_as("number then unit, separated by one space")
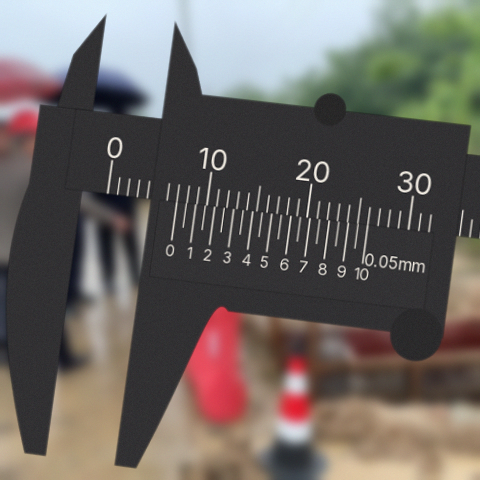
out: 7.0 mm
